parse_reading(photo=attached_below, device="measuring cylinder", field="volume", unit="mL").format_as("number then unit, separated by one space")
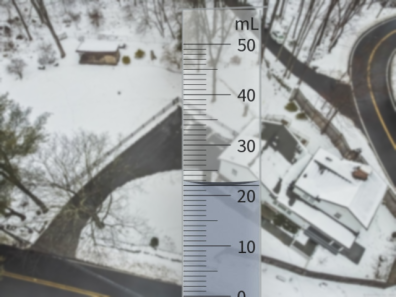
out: 22 mL
